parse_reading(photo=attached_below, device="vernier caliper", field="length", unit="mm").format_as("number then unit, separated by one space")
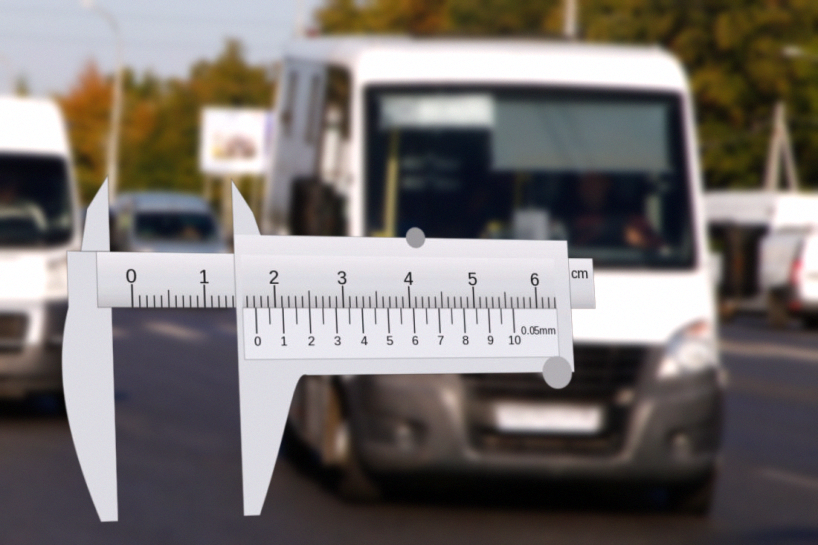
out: 17.2 mm
